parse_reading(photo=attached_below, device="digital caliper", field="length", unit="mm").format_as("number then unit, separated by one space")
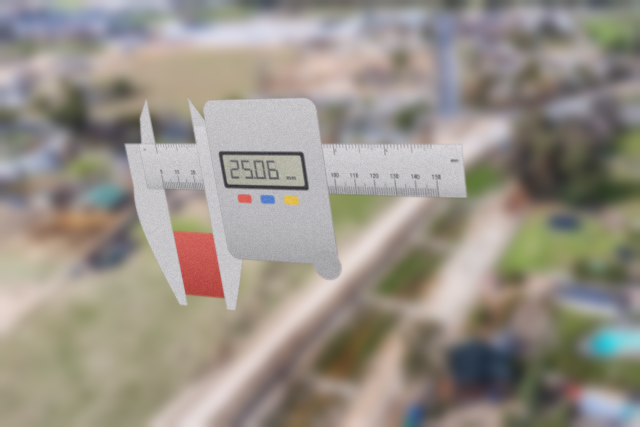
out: 25.06 mm
